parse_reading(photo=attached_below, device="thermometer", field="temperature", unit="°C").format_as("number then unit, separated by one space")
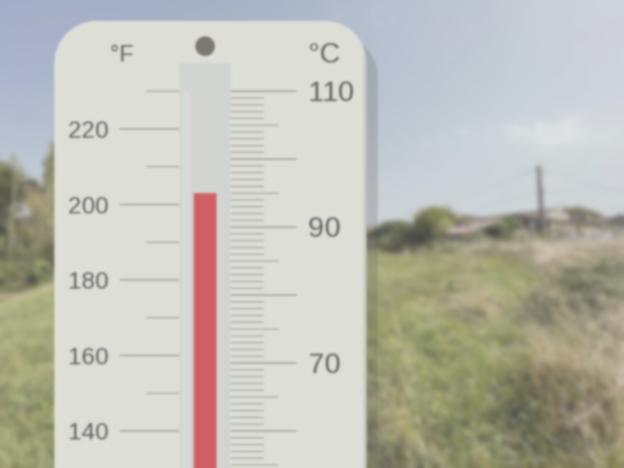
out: 95 °C
